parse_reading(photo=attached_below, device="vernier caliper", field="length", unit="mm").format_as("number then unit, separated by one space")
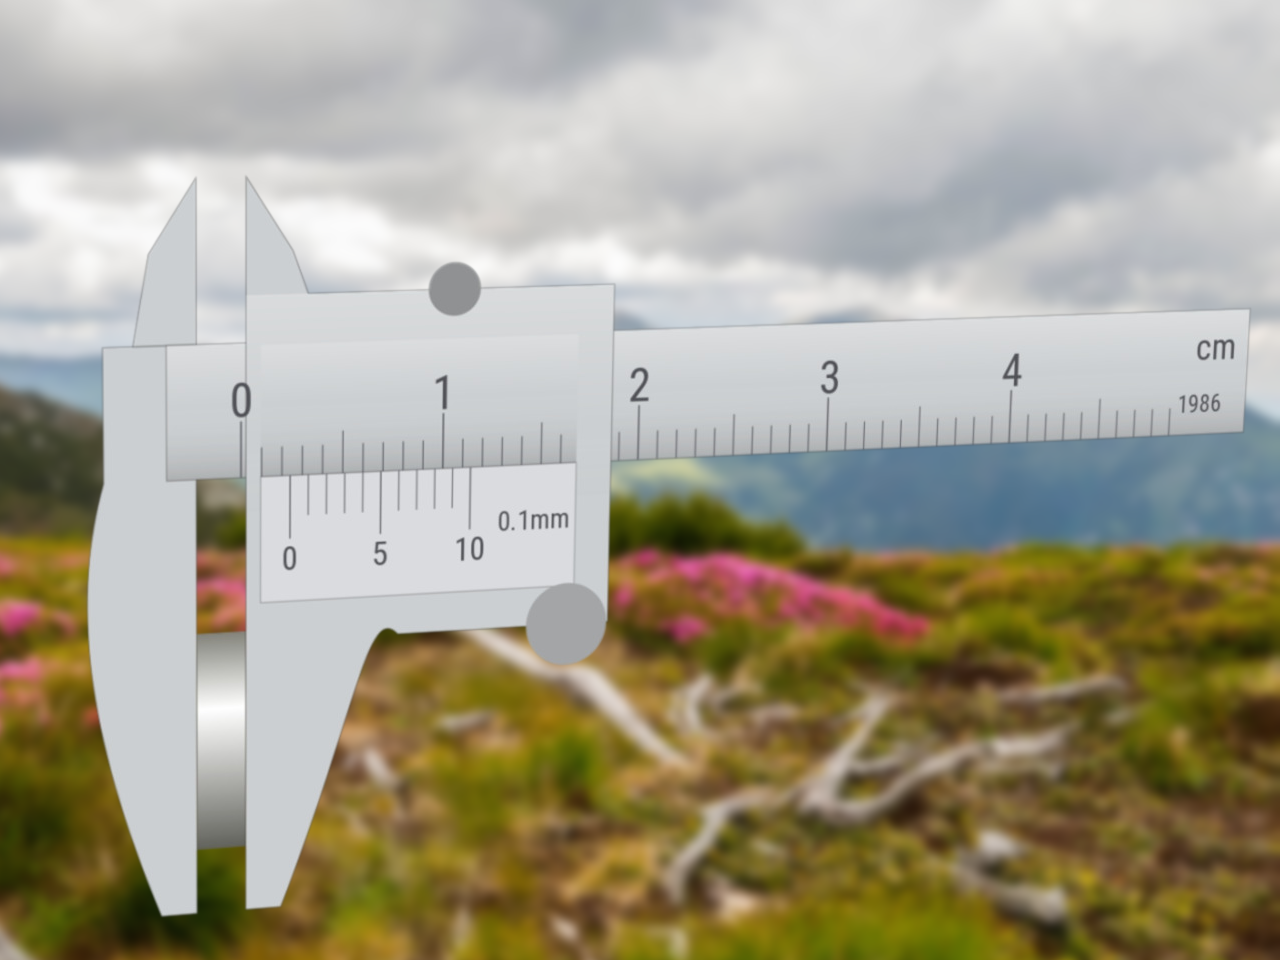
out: 2.4 mm
